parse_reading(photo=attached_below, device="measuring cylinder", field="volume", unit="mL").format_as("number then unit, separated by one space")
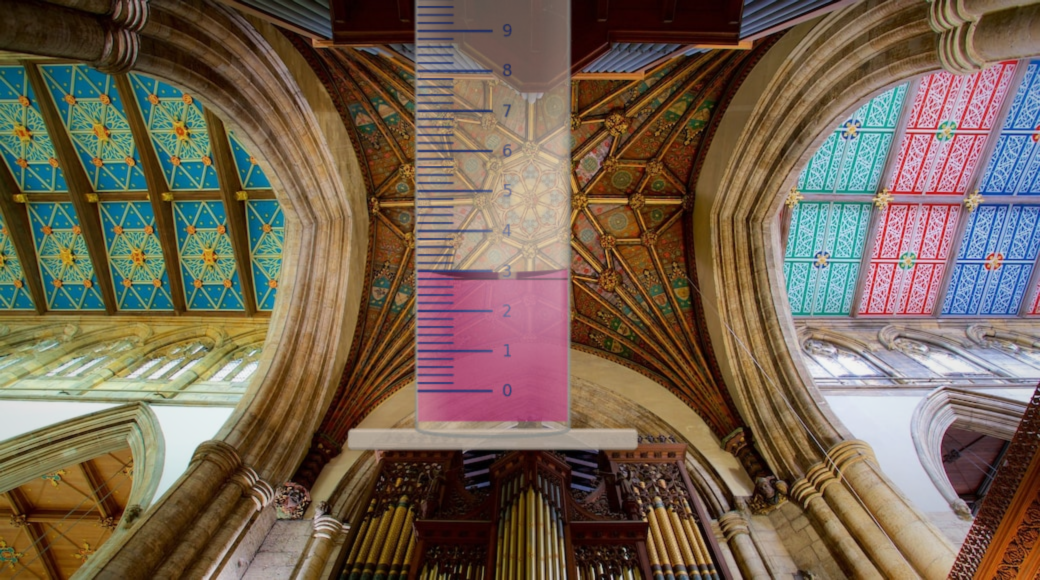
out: 2.8 mL
